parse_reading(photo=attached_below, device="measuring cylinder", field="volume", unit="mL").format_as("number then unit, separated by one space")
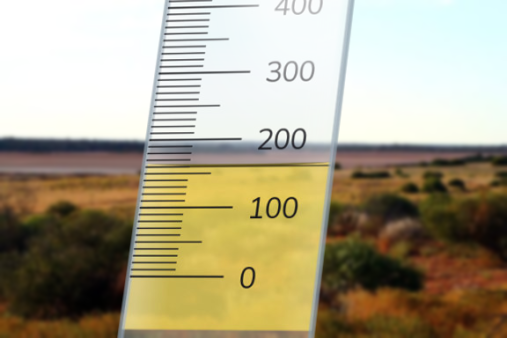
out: 160 mL
